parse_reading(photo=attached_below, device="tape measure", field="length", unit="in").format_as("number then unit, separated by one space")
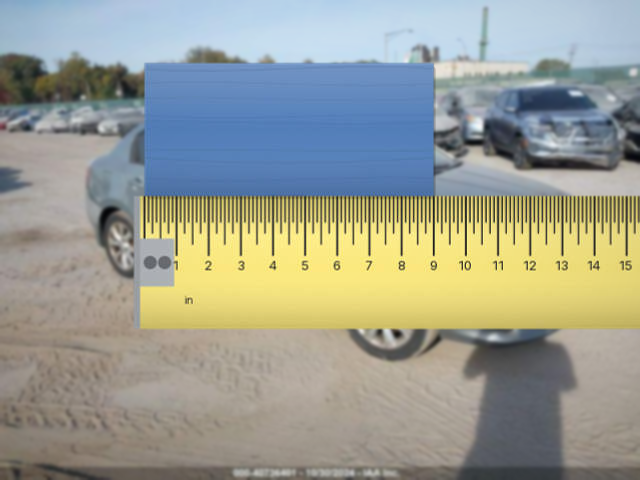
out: 9 in
